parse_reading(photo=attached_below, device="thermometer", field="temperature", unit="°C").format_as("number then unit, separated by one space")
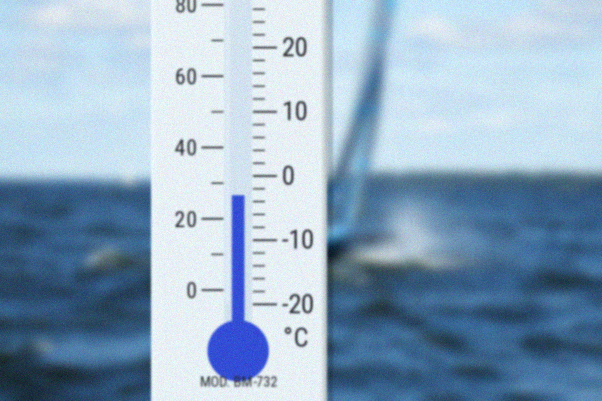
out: -3 °C
